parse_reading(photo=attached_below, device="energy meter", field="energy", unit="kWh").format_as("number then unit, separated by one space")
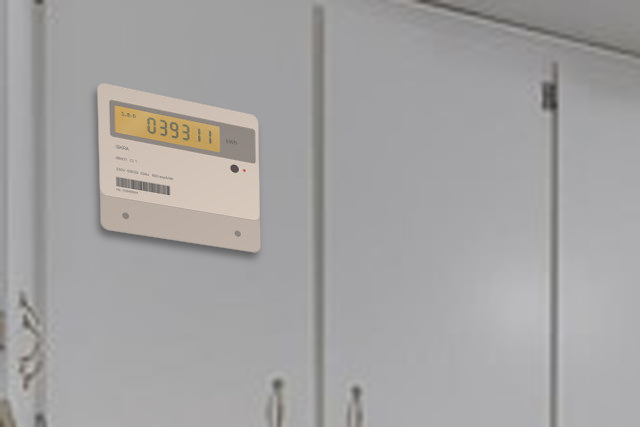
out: 39311 kWh
